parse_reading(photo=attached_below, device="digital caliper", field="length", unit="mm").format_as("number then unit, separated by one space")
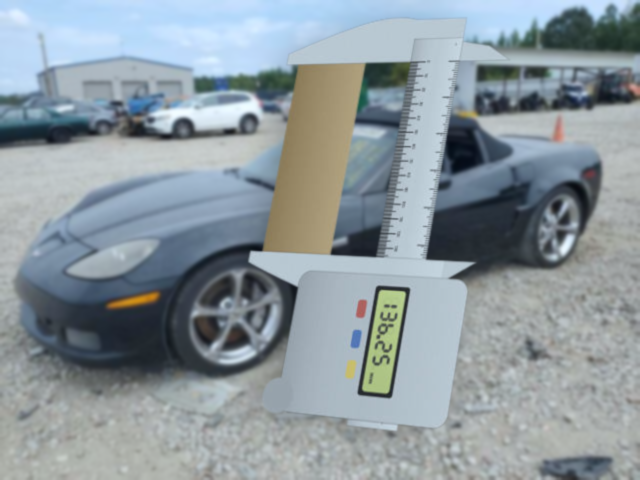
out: 136.25 mm
